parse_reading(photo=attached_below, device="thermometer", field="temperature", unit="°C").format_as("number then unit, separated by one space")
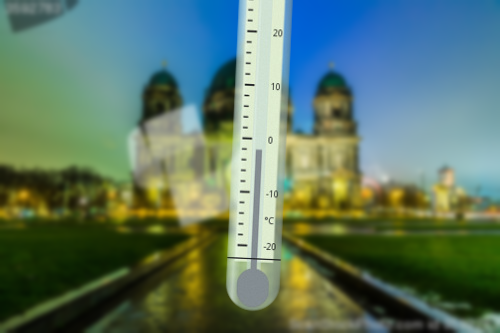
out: -2 °C
